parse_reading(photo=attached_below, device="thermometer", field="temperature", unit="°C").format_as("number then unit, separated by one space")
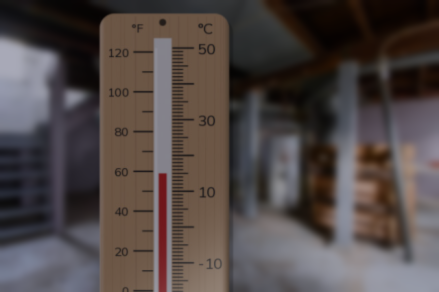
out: 15 °C
